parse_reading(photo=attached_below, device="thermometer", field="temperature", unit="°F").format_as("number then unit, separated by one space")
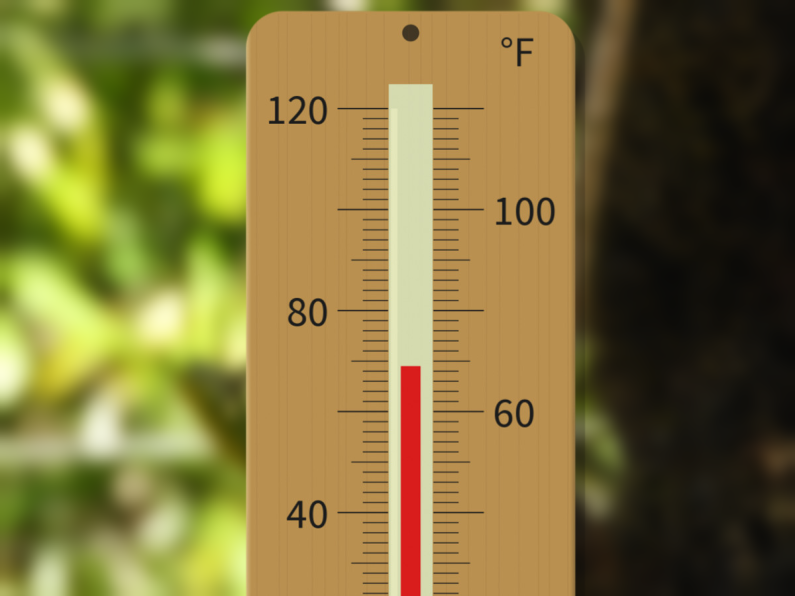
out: 69 °F
